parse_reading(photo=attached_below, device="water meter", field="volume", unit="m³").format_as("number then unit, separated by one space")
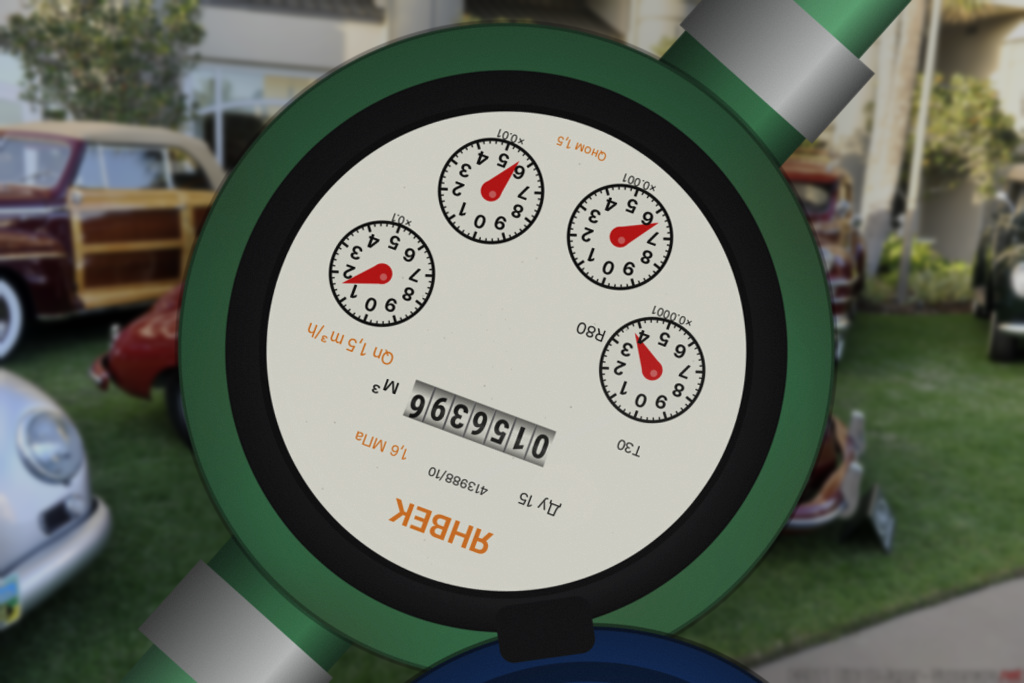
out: 156396.1563 m³
